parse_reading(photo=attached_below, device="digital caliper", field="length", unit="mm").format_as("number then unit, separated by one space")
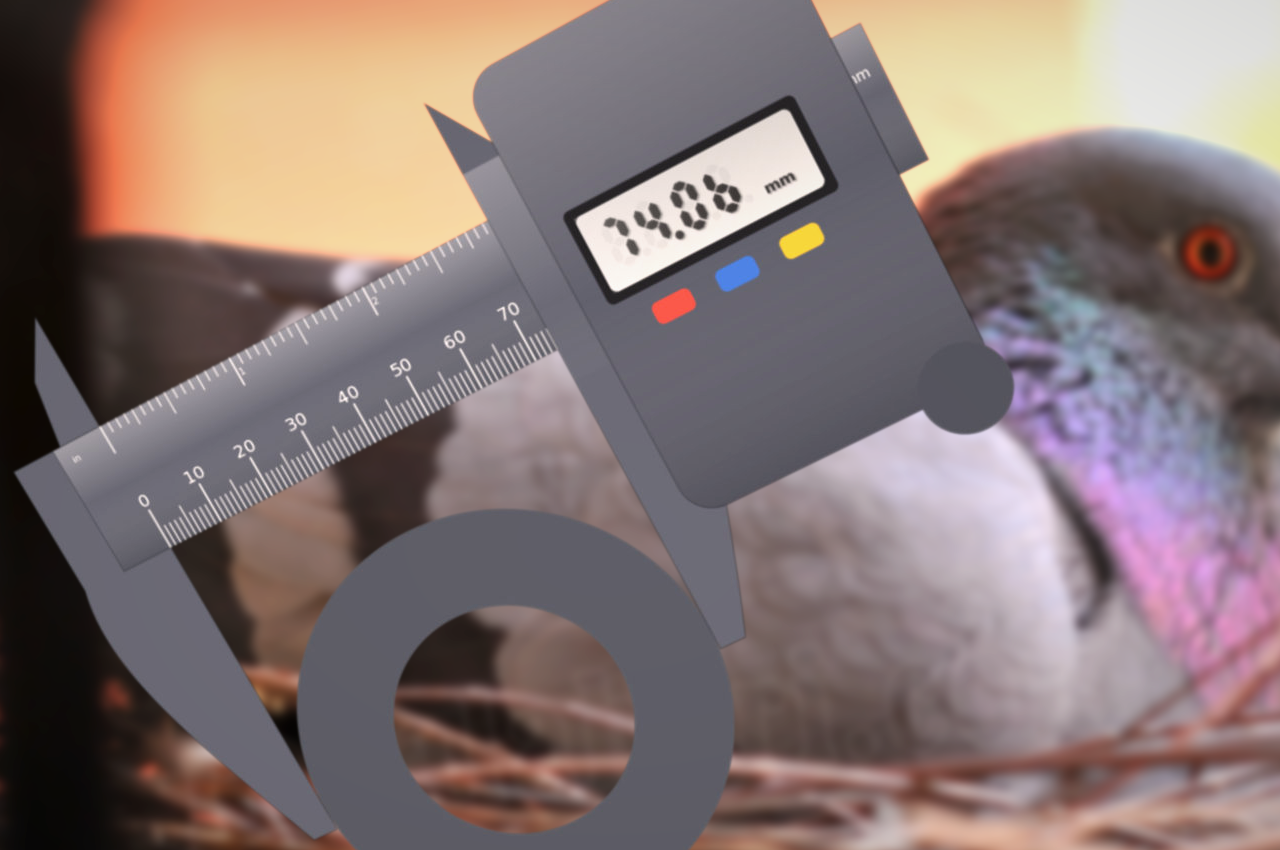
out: 74.06 mm
